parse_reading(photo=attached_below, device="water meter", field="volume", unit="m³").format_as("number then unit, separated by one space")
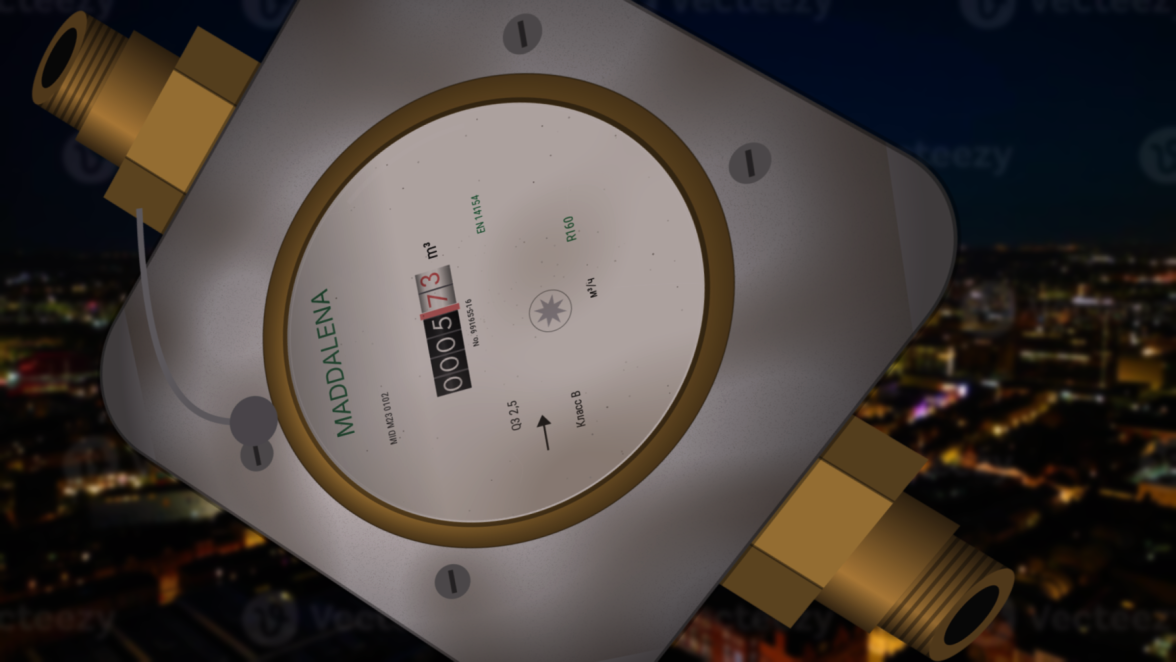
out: 5.73 m³
